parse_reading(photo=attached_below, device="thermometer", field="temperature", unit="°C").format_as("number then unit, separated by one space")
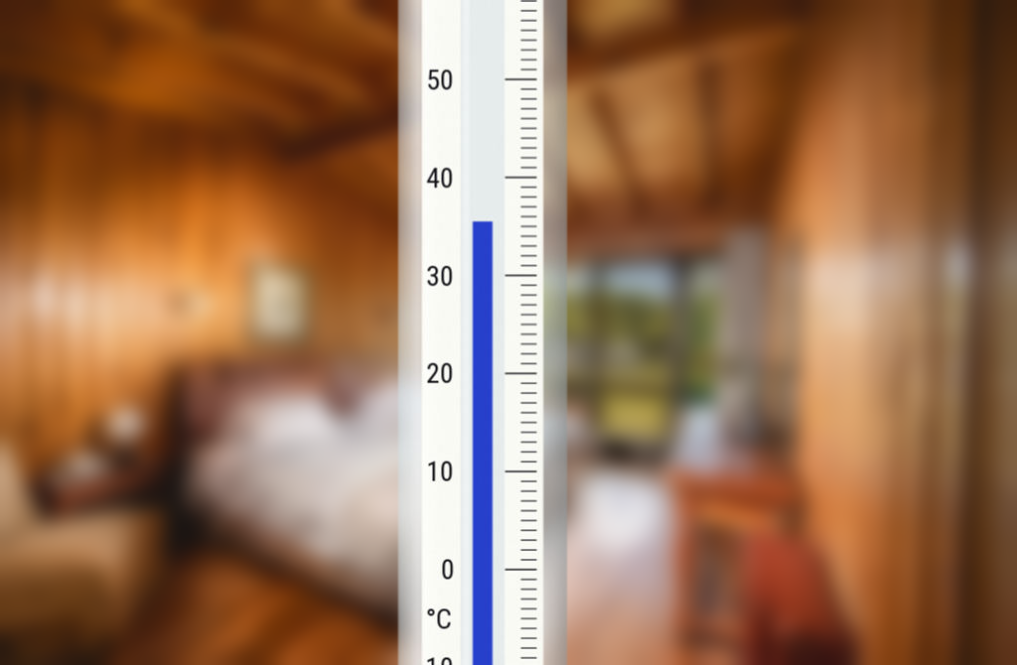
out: 35.5 °C
